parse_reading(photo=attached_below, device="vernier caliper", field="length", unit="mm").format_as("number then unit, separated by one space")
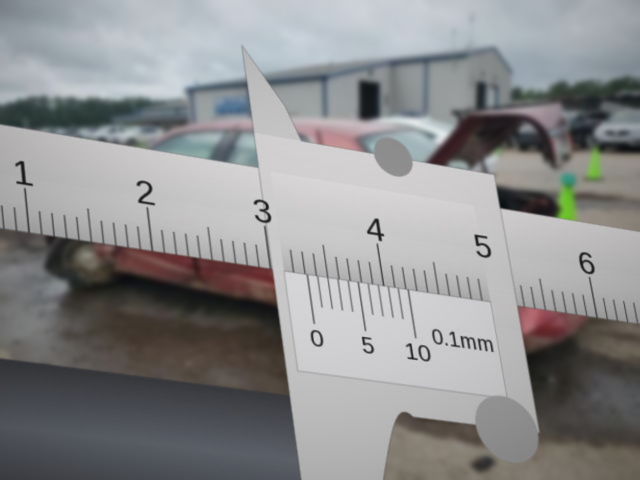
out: 33.2 mm
